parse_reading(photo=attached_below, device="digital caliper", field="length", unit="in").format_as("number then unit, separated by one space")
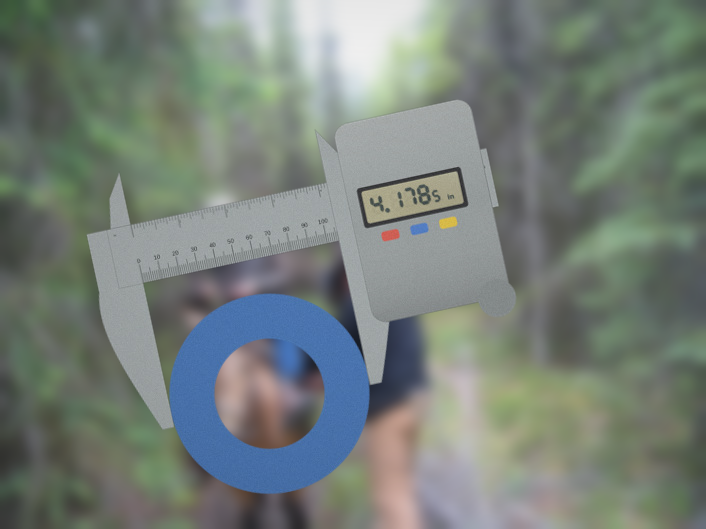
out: 4.1785 in
